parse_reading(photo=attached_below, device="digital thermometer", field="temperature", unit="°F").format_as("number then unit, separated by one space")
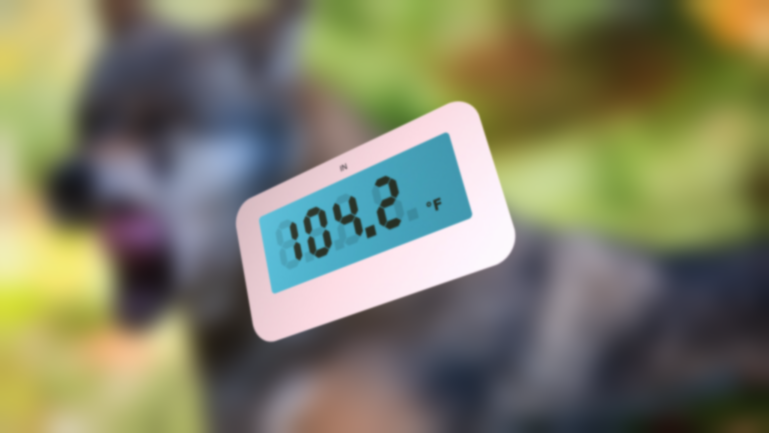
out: 104.2 °F
